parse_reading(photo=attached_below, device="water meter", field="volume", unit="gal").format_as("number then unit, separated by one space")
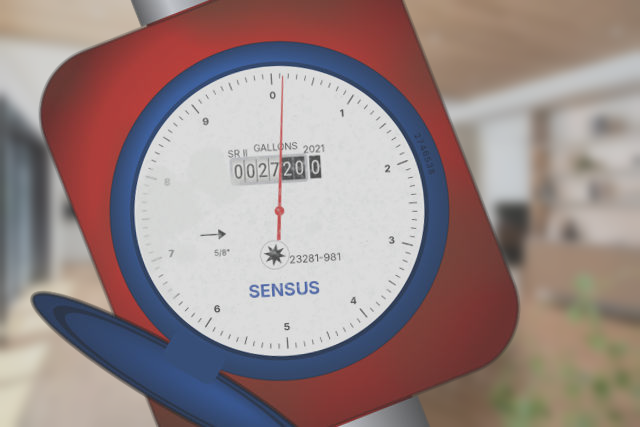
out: 27200.1 gal
